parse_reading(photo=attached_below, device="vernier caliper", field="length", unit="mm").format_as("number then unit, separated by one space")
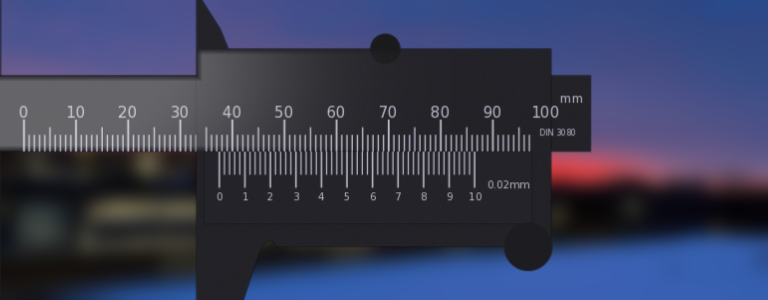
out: 37.5 mm
